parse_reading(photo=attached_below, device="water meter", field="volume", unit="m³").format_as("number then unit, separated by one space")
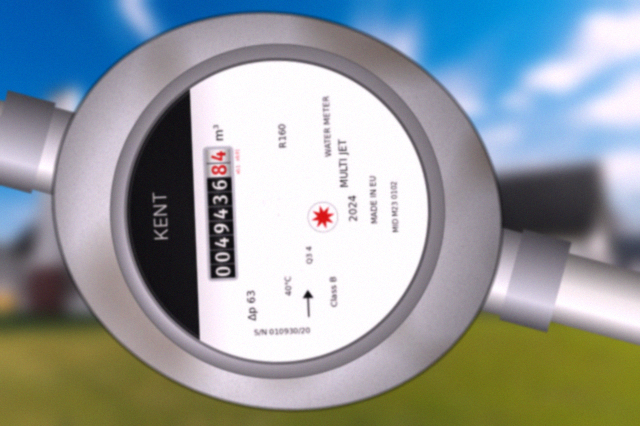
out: 49436.84 m³
